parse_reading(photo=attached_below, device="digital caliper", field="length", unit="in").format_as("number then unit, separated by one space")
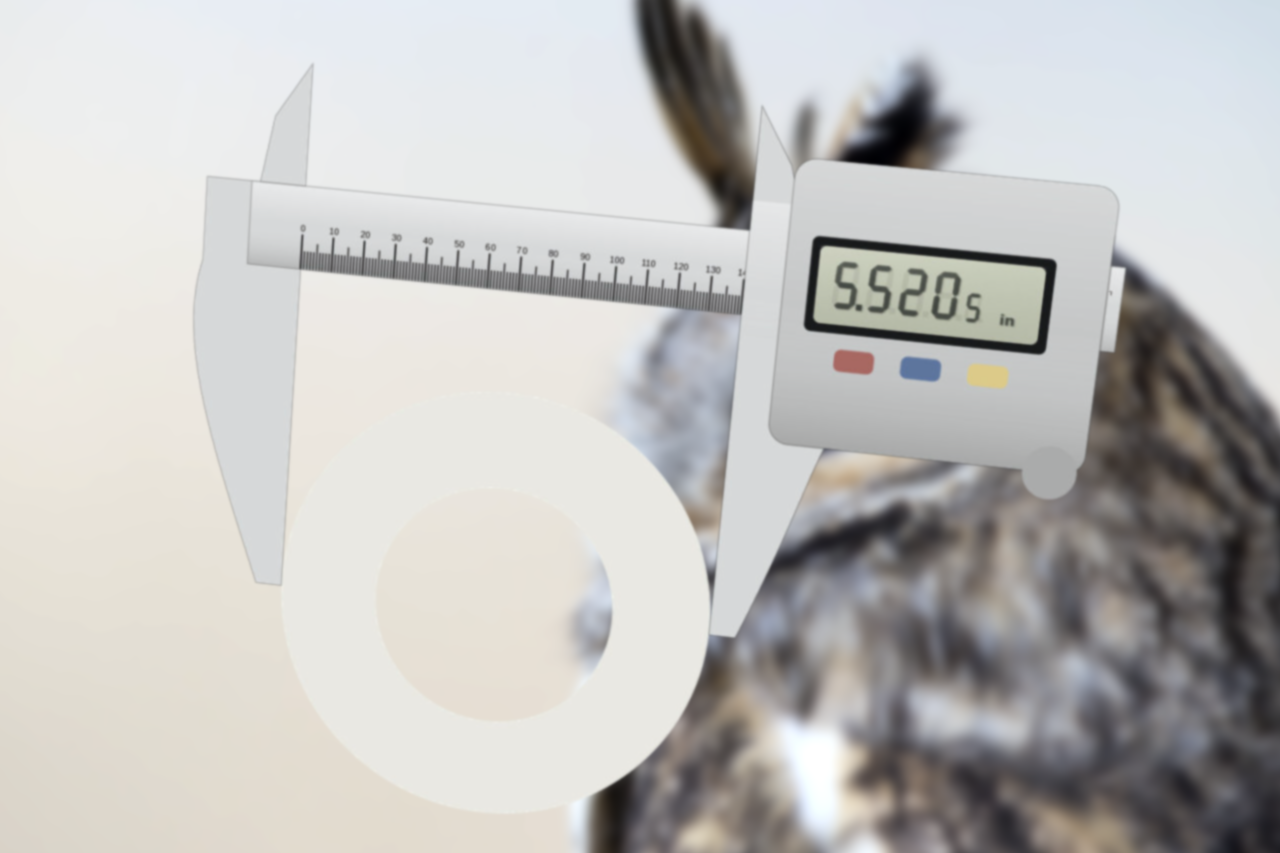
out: 5.5205 in
